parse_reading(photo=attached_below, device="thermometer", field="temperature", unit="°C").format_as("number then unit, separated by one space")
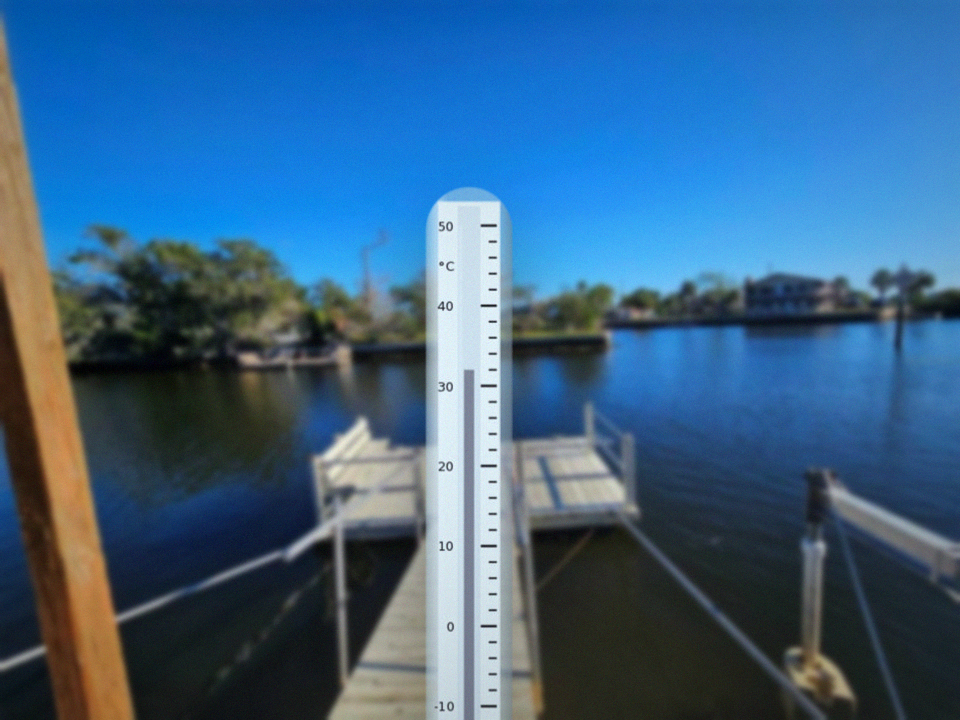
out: 32 °C
